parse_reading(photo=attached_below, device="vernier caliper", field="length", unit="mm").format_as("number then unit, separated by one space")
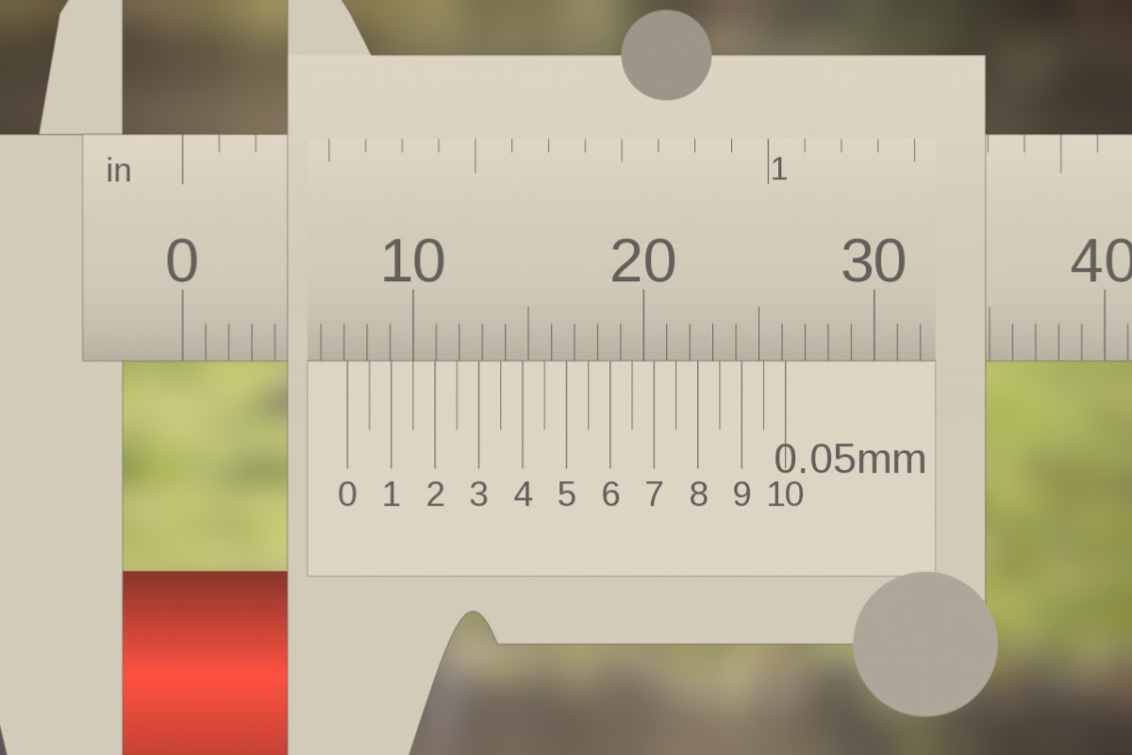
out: 7.15 mm
